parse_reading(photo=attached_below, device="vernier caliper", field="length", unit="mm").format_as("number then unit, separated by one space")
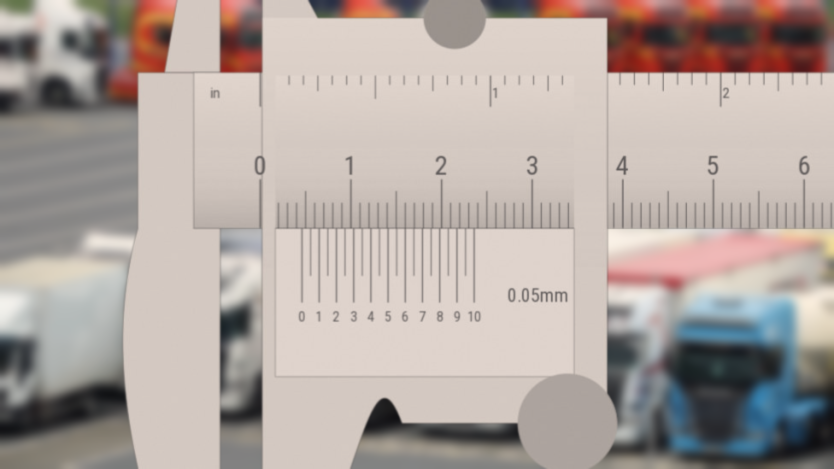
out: 4.6 mm
